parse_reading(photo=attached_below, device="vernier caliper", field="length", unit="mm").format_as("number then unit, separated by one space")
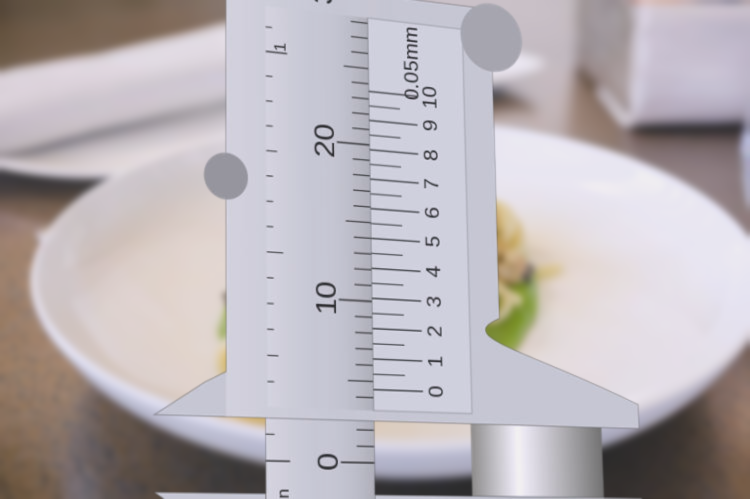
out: 4.5 mm
